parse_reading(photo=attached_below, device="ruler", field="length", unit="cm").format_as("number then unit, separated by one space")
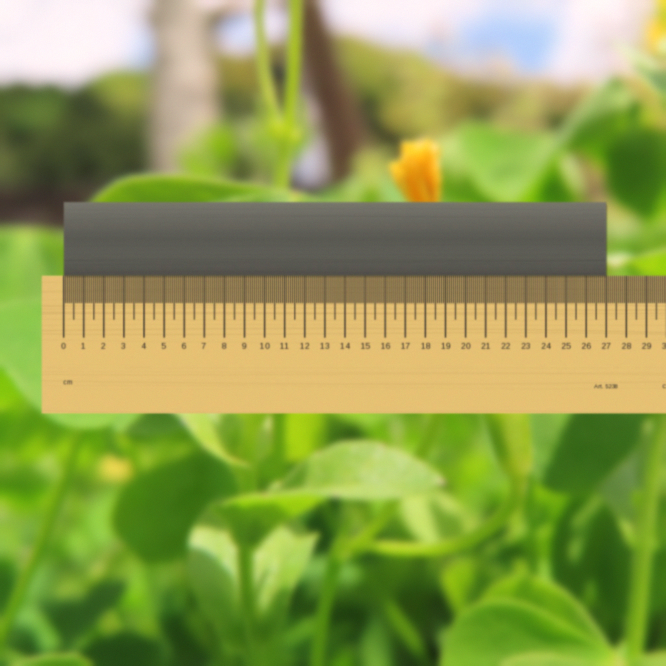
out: 27 cm
